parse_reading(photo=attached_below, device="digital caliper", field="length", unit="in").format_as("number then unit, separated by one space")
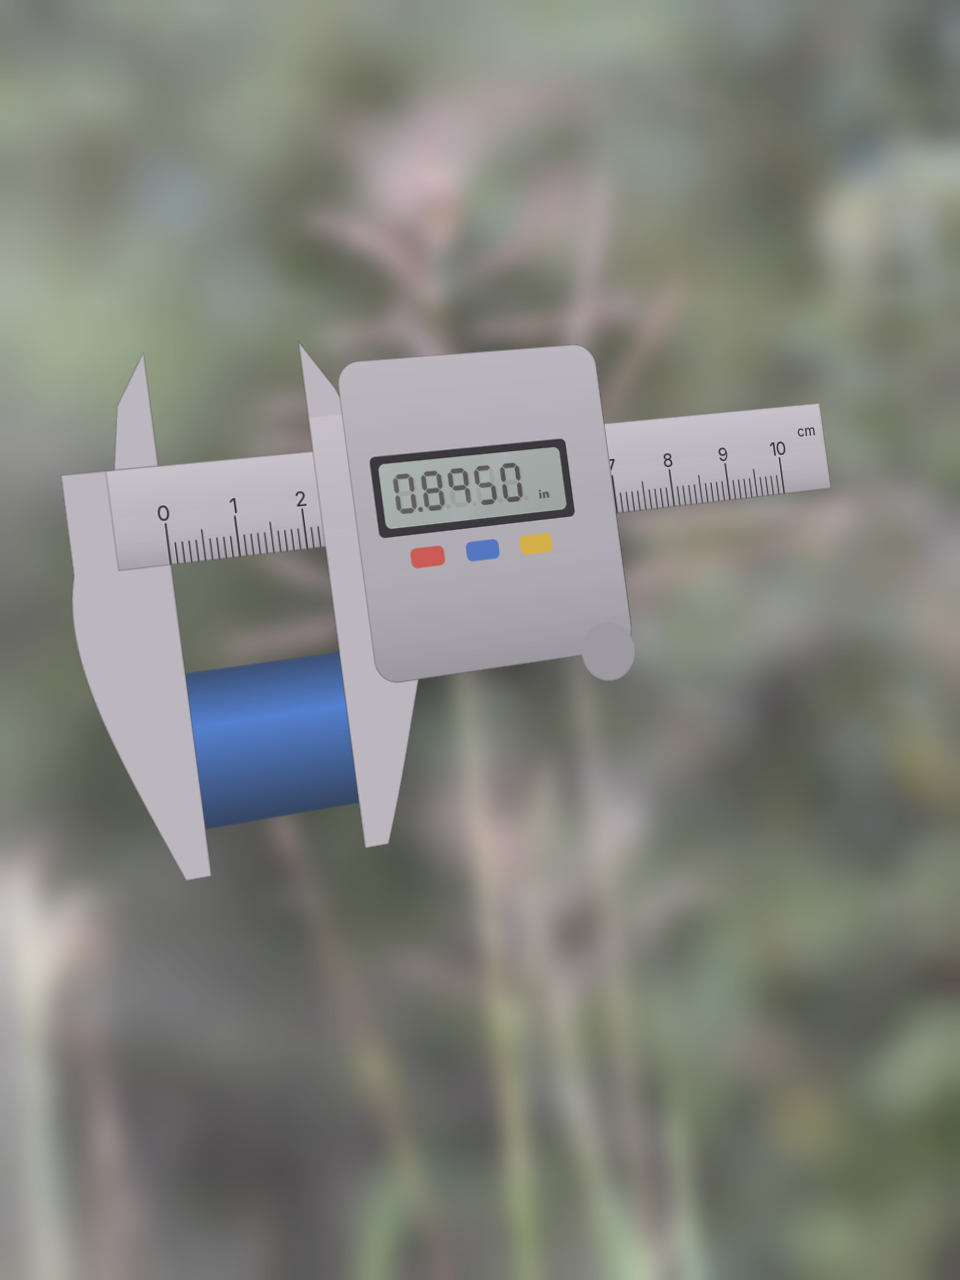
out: 0.8950 in
